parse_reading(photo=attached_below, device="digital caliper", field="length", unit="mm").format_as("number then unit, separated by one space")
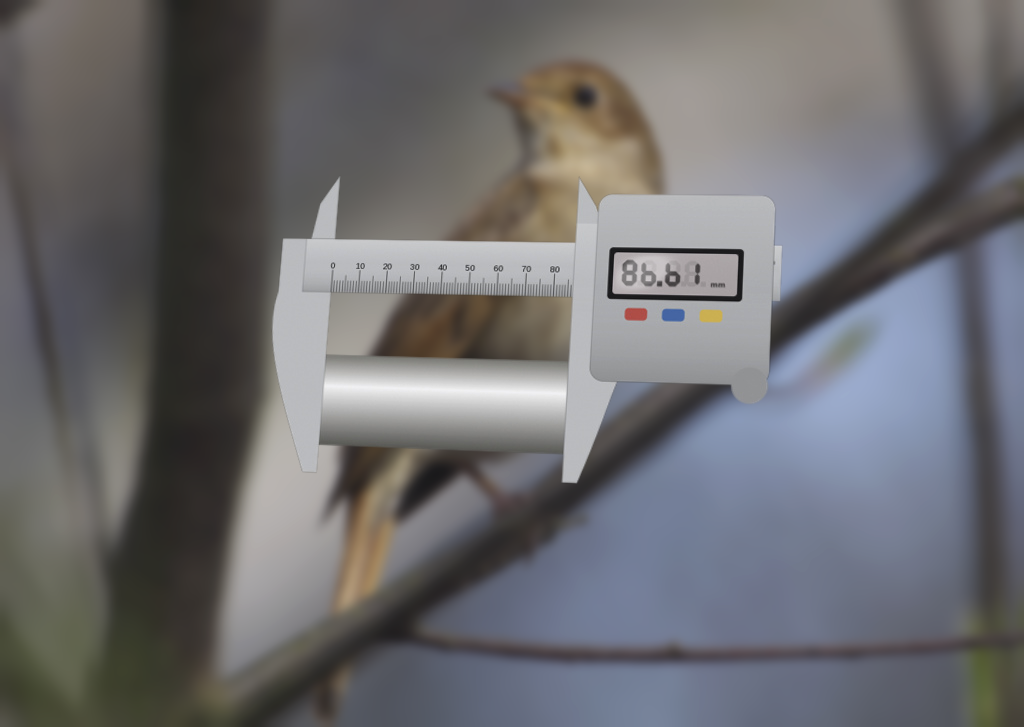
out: 86.61 mm
